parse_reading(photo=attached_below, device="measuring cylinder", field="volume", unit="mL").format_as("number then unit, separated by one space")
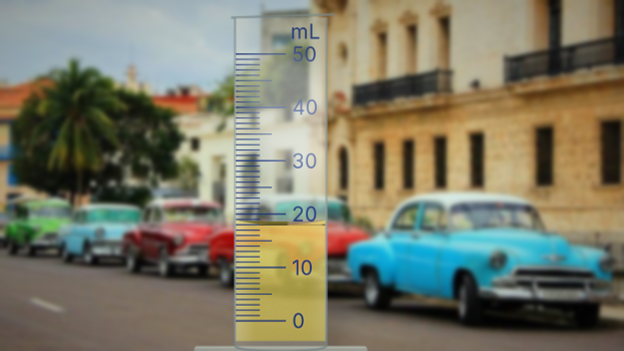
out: 18 mL
